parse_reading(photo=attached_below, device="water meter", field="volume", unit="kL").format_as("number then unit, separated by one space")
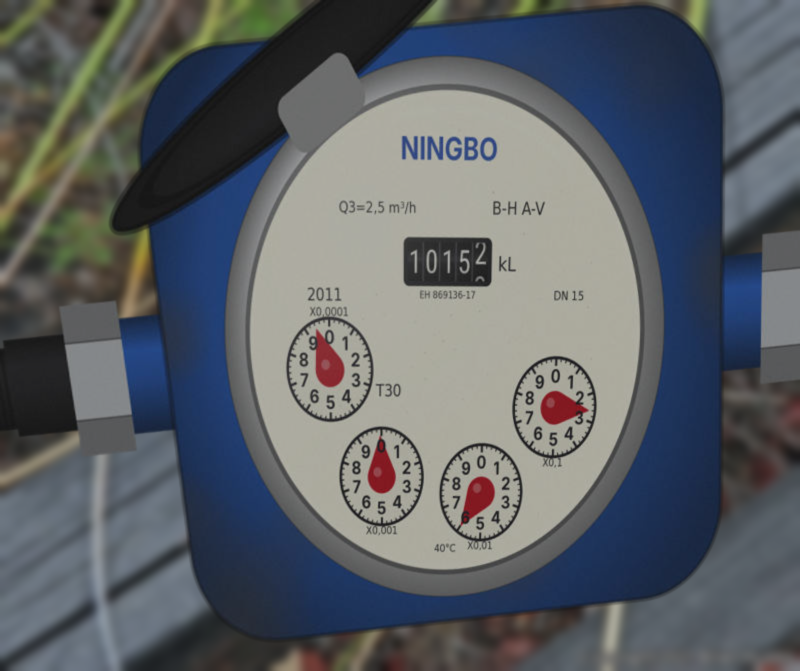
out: 10152.2599 kL
